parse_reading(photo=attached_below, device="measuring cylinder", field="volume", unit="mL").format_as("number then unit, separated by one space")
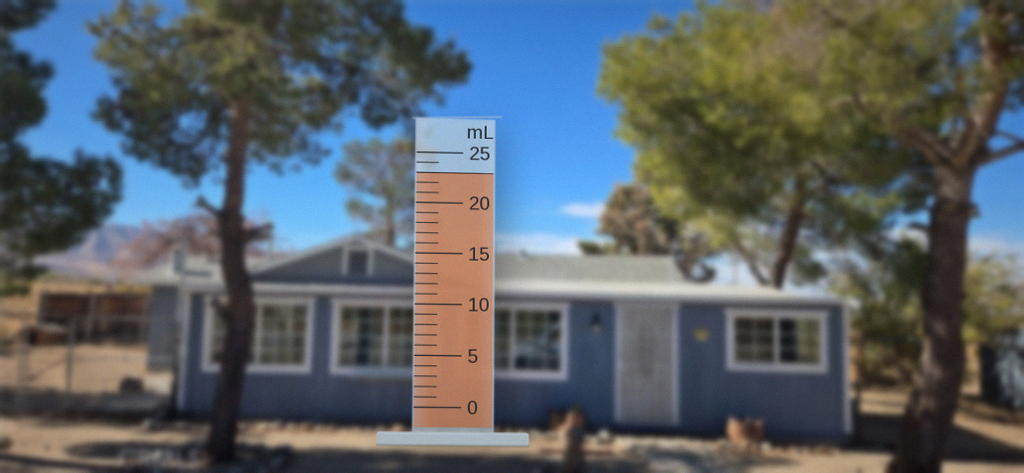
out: 23 mL
